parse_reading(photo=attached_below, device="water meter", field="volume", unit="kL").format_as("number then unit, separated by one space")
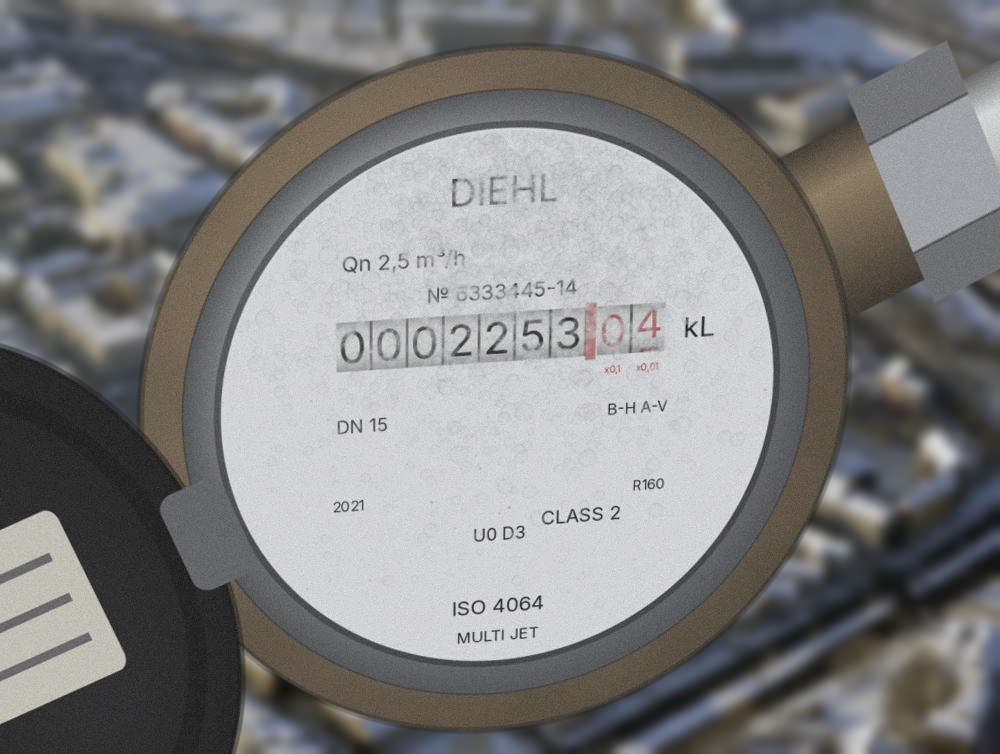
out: 2253.04 kL
